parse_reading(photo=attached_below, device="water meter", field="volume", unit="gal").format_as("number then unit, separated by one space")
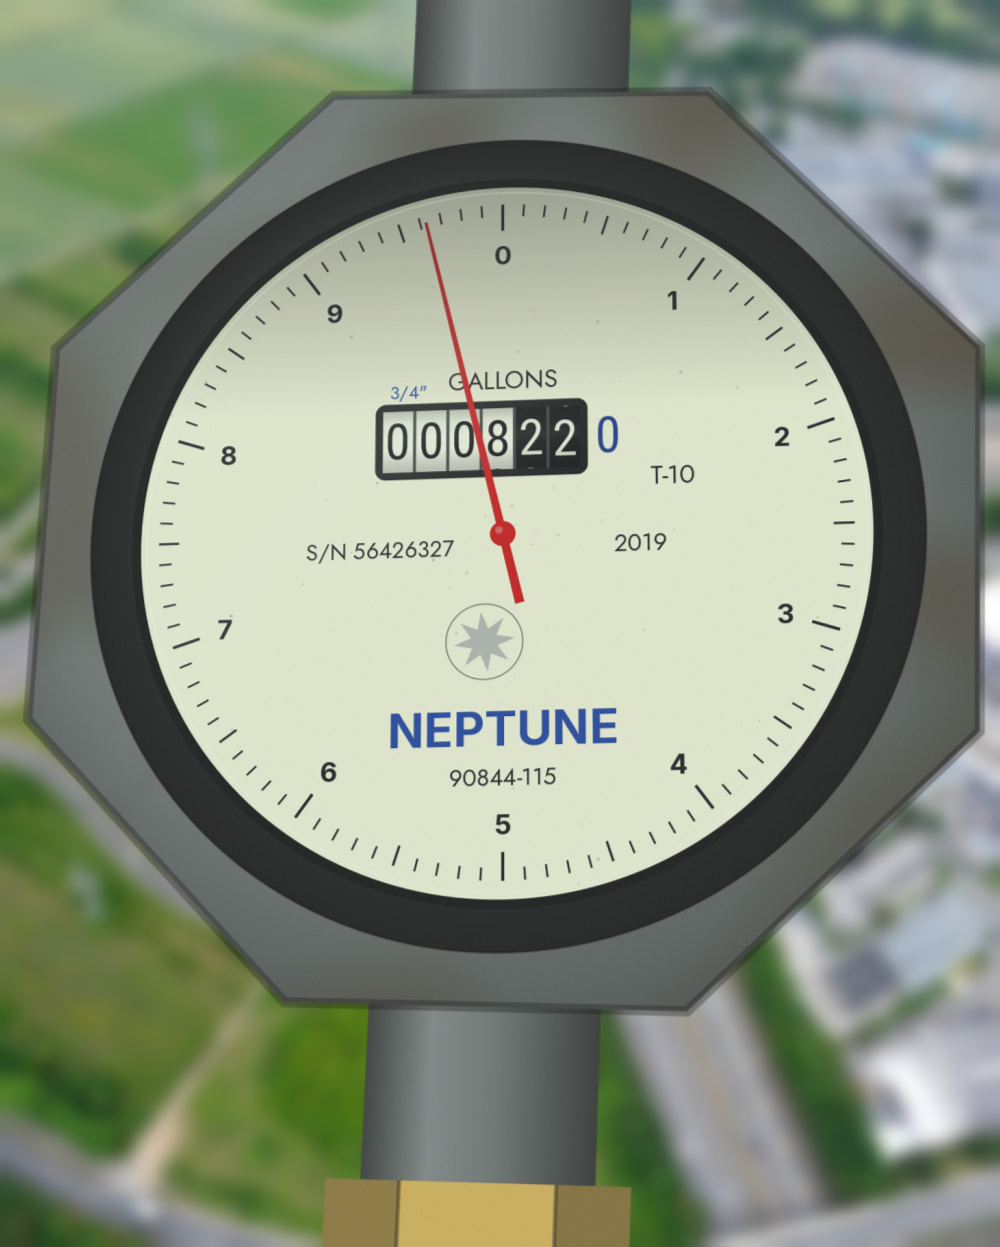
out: 8219.6 gal
